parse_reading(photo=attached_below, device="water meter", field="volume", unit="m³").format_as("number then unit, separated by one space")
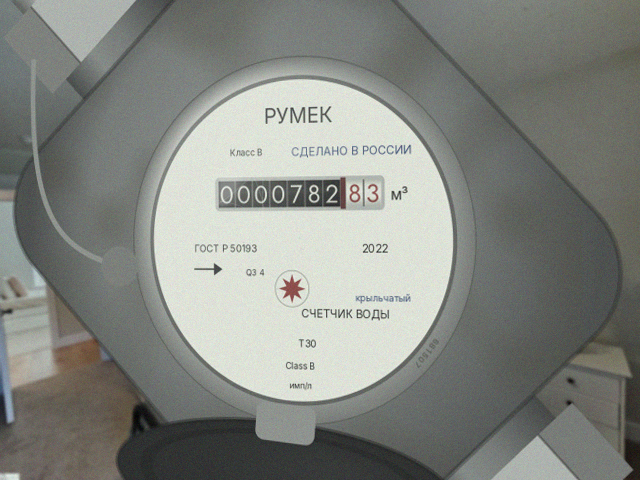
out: 782.83 m³
